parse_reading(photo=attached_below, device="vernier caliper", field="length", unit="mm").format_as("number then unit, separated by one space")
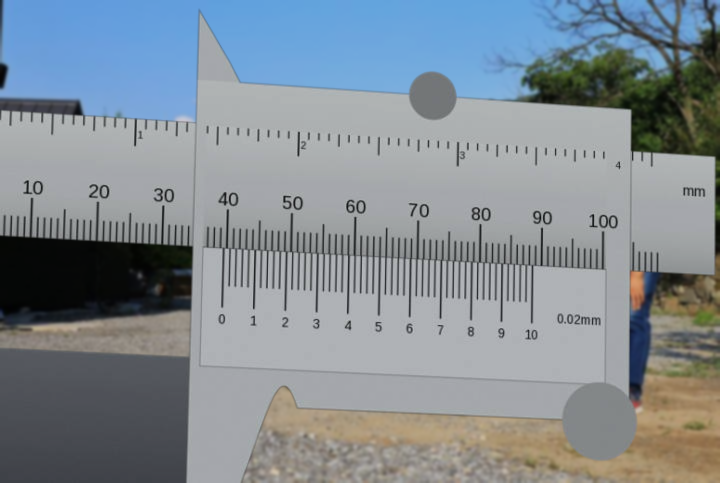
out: 39.5 mm
